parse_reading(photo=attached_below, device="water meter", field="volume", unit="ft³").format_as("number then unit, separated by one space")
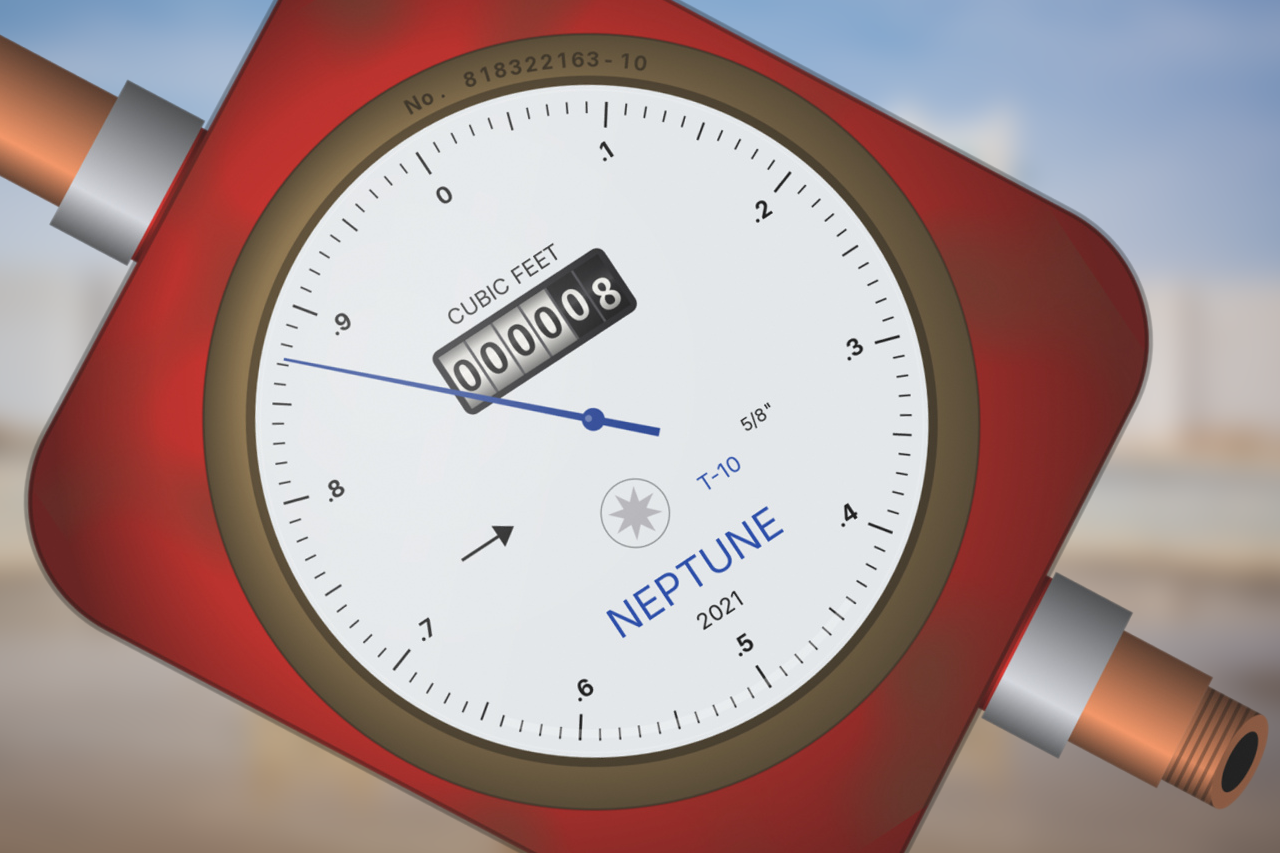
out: 7.87 ft³
